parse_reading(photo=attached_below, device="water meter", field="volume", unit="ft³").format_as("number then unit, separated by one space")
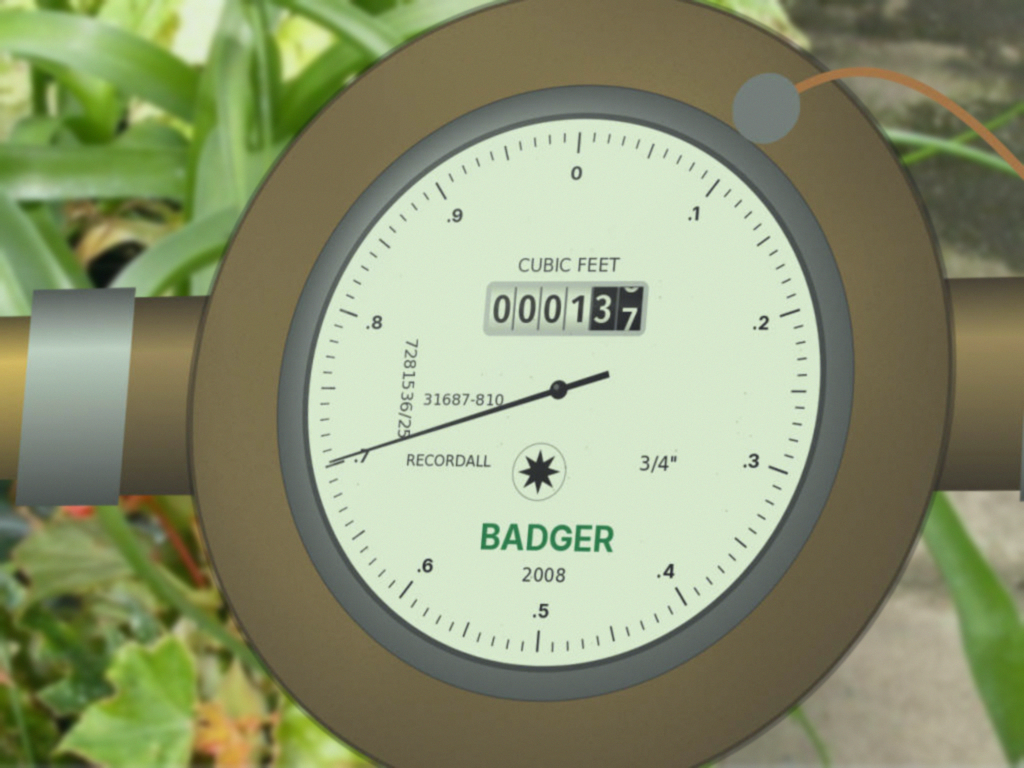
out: 136.70 ft³
